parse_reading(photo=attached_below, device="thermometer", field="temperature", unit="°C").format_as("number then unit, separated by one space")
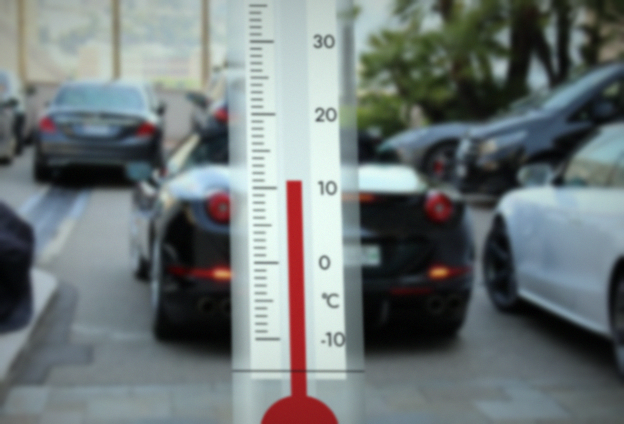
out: 11 °C
